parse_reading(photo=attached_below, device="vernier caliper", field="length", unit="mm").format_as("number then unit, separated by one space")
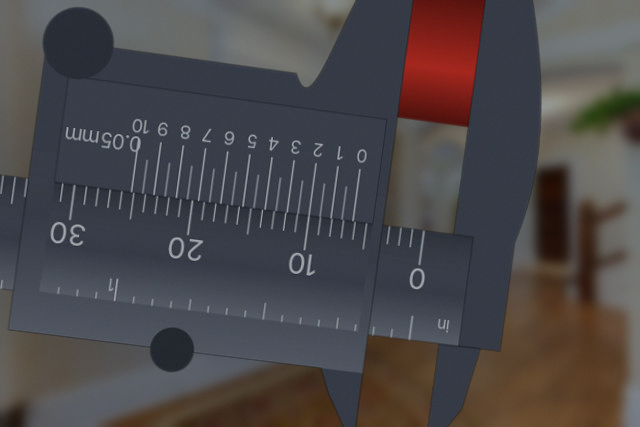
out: 6.2 mm
